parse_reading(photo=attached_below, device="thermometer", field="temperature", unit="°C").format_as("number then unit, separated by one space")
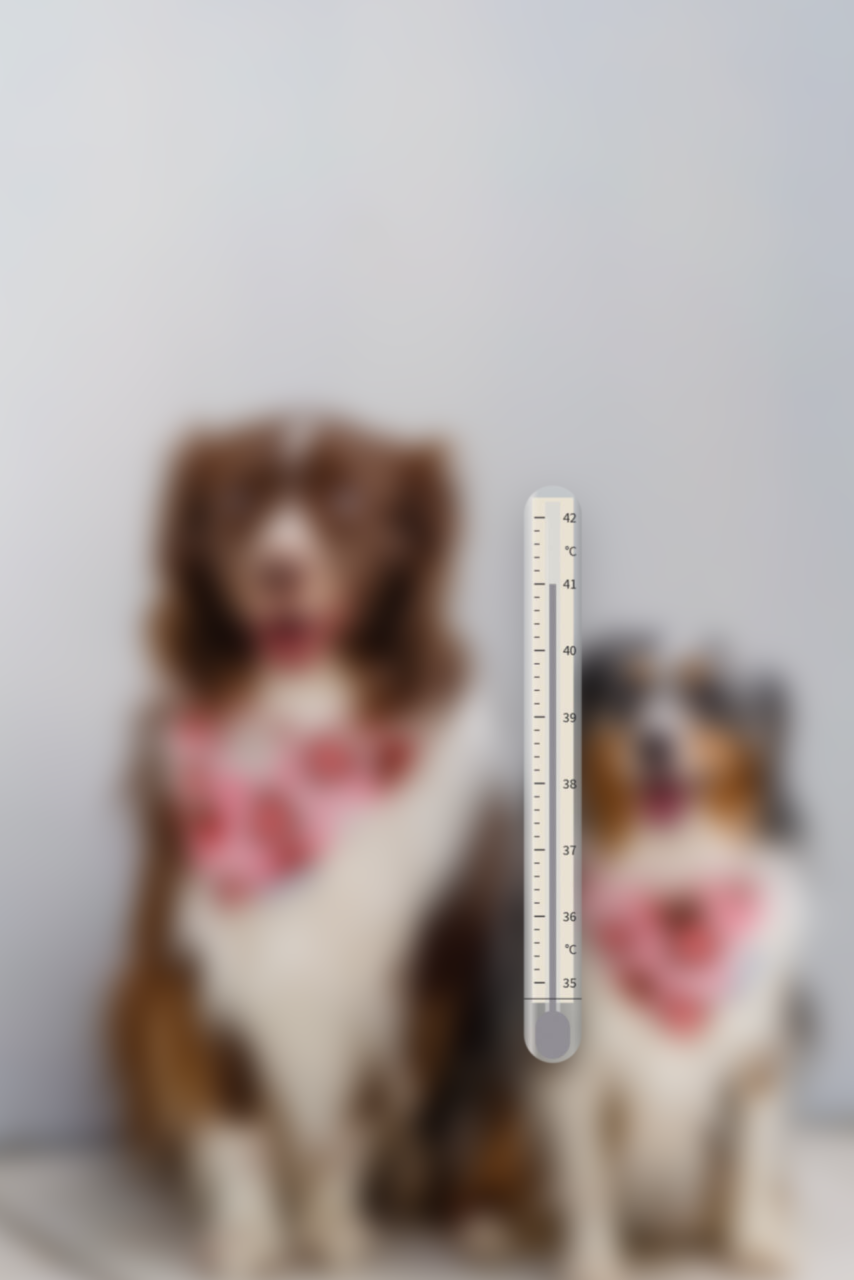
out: 41 °C
